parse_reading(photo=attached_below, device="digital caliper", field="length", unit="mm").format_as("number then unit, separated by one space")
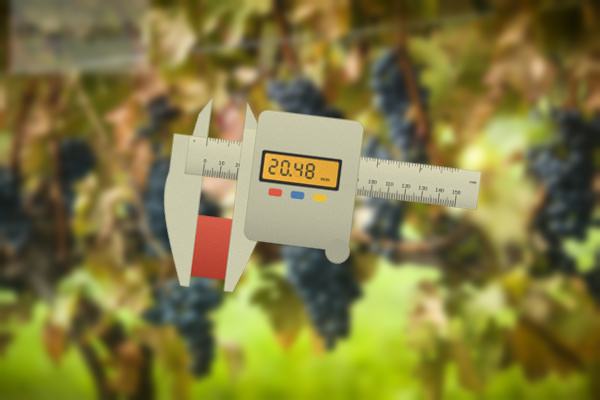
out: 20.48 mm
